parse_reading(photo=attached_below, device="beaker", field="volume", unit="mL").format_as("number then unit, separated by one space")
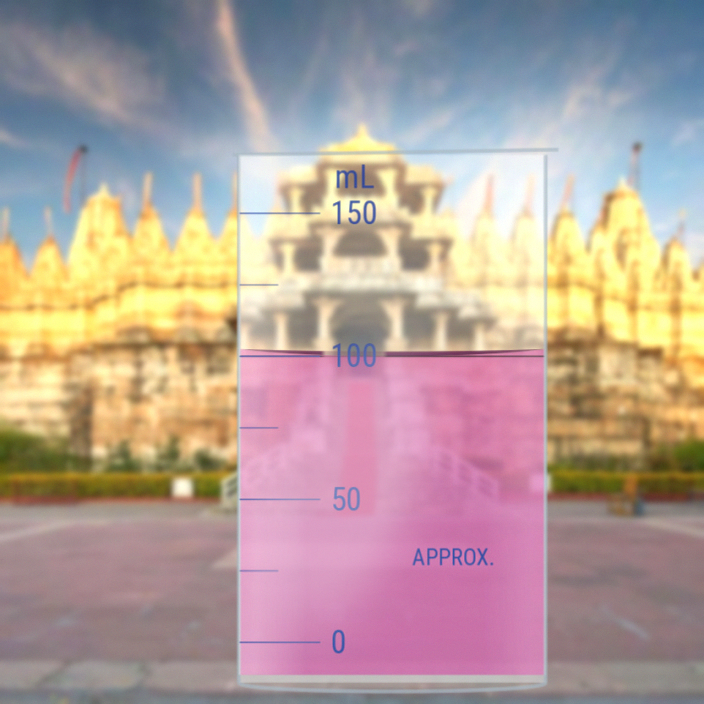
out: 100 mL
